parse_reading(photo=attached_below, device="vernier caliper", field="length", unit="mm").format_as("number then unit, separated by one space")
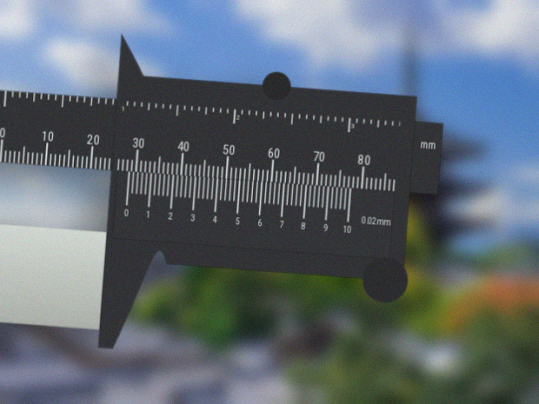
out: 28.5 mm
